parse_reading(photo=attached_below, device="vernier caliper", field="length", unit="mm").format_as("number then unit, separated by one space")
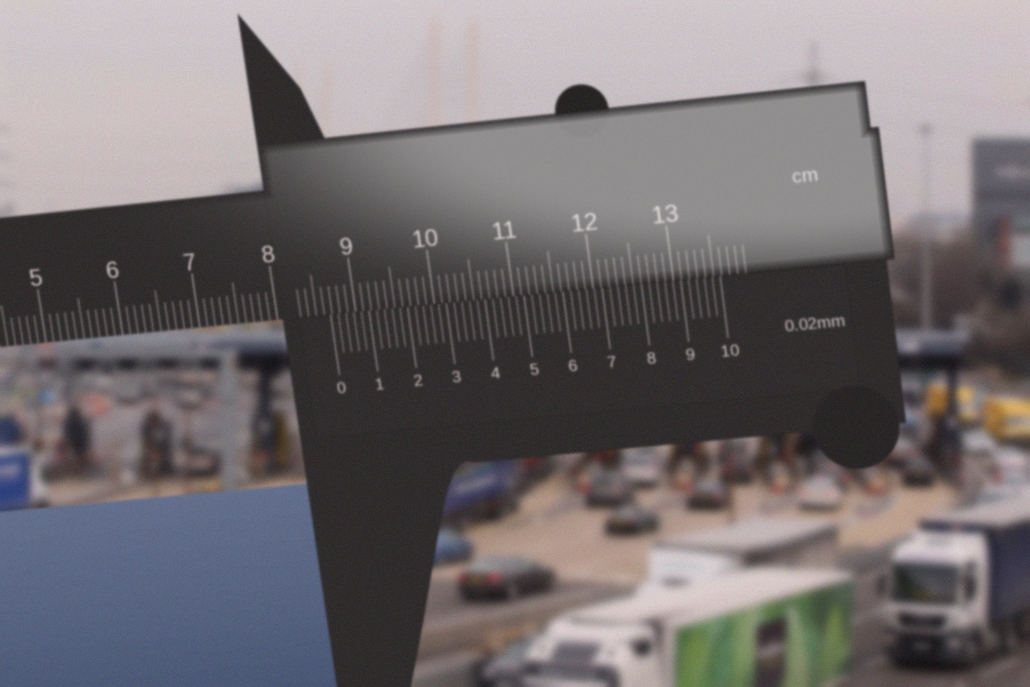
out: 86.8 mm
